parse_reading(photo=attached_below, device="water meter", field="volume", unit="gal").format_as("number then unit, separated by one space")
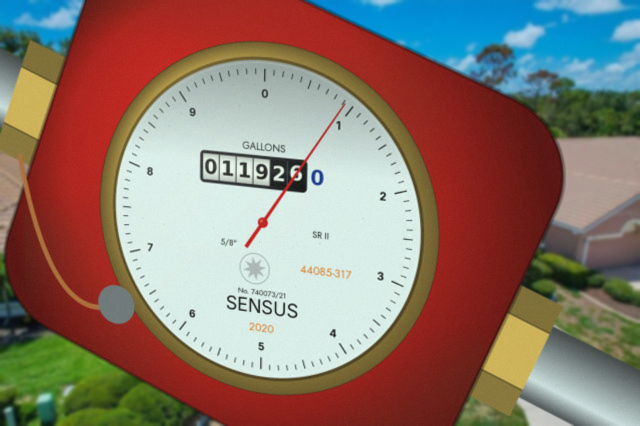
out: 119260.9 gal
